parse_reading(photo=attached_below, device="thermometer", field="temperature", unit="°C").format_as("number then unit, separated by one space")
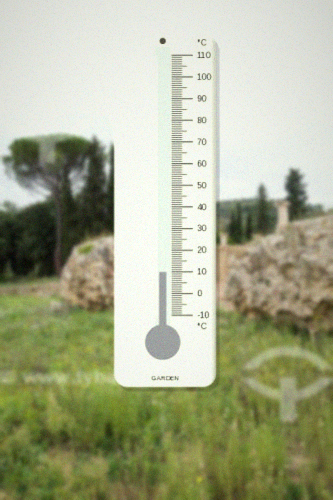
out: 10 °C
